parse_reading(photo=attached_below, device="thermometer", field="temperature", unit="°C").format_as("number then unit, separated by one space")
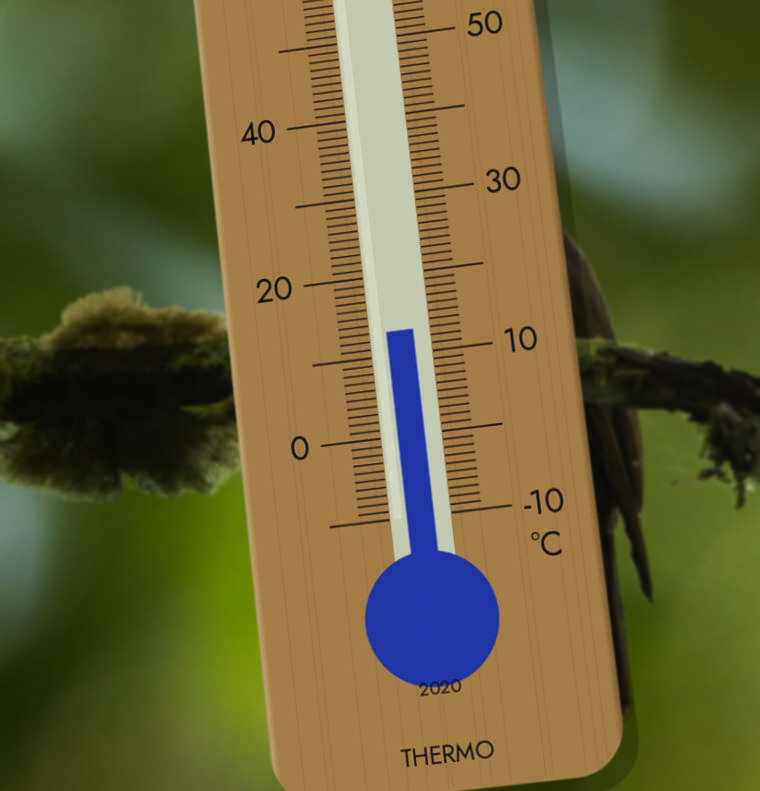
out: 13 °C
